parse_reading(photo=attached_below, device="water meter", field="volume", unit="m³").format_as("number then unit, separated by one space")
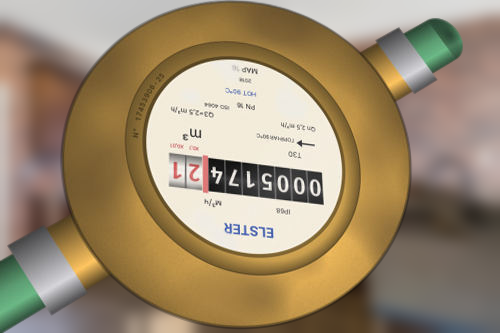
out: 5174.21 m³
